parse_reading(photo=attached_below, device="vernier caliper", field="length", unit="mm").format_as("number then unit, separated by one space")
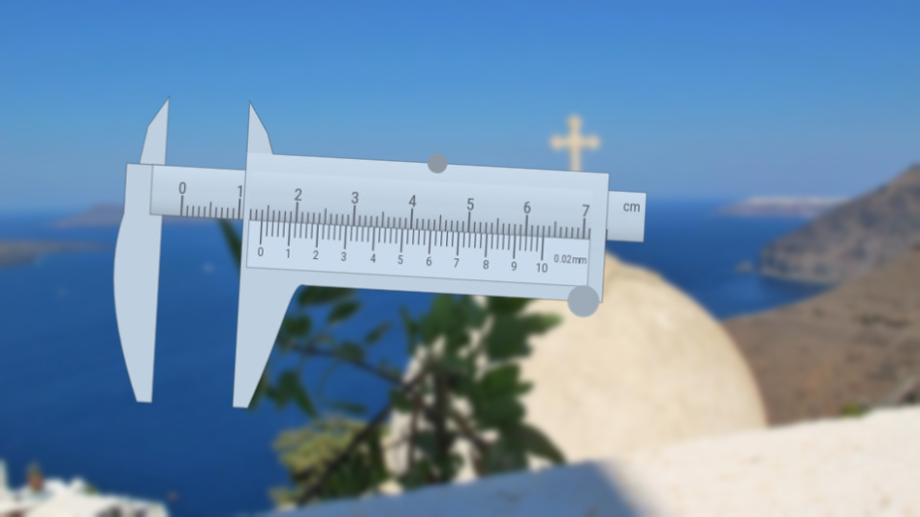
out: 14.0 mm
